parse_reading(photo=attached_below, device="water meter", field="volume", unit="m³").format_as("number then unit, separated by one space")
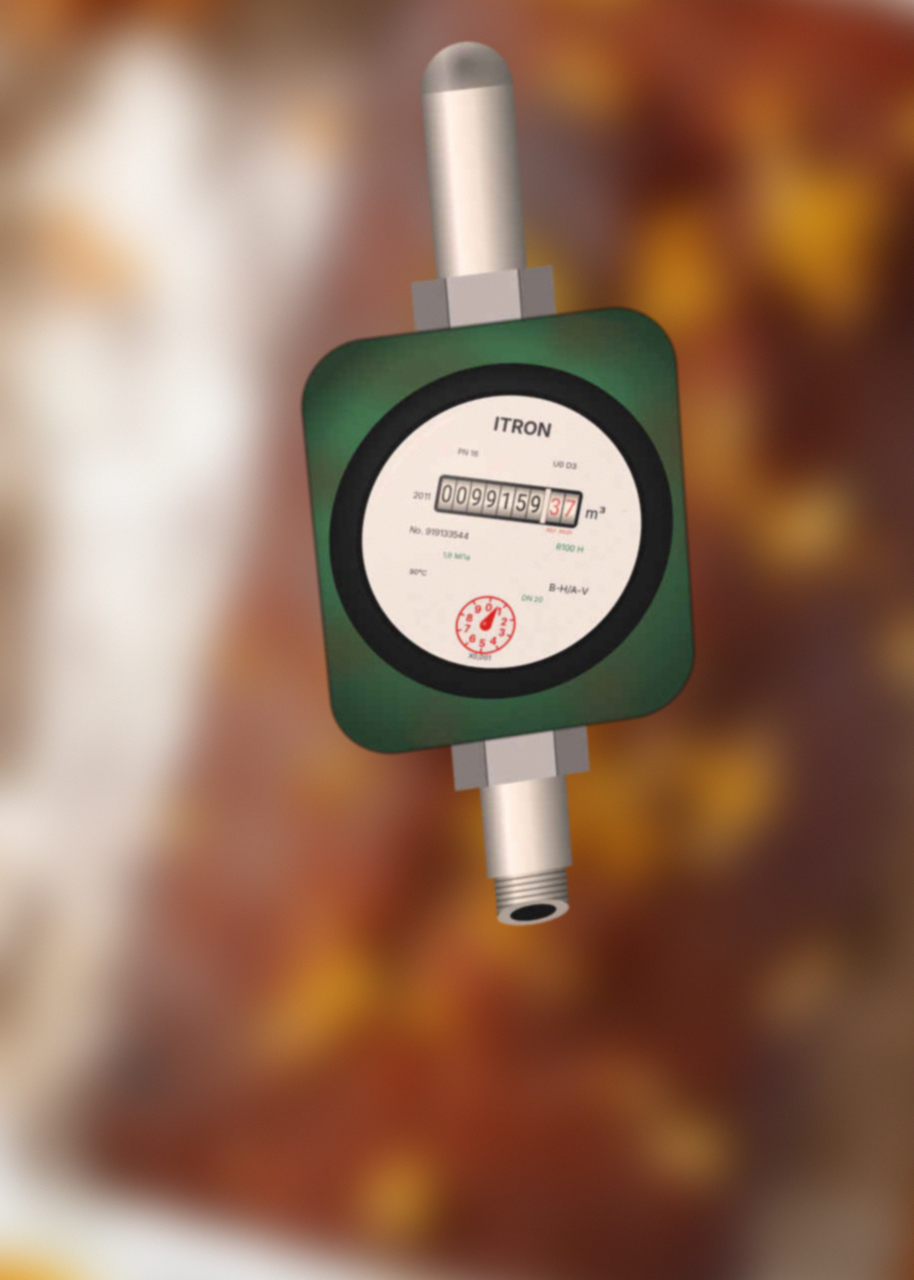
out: 99159.370 m³
